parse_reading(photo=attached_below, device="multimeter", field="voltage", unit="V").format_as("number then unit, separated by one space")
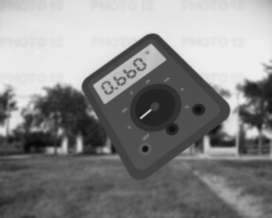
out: 0.660 V
